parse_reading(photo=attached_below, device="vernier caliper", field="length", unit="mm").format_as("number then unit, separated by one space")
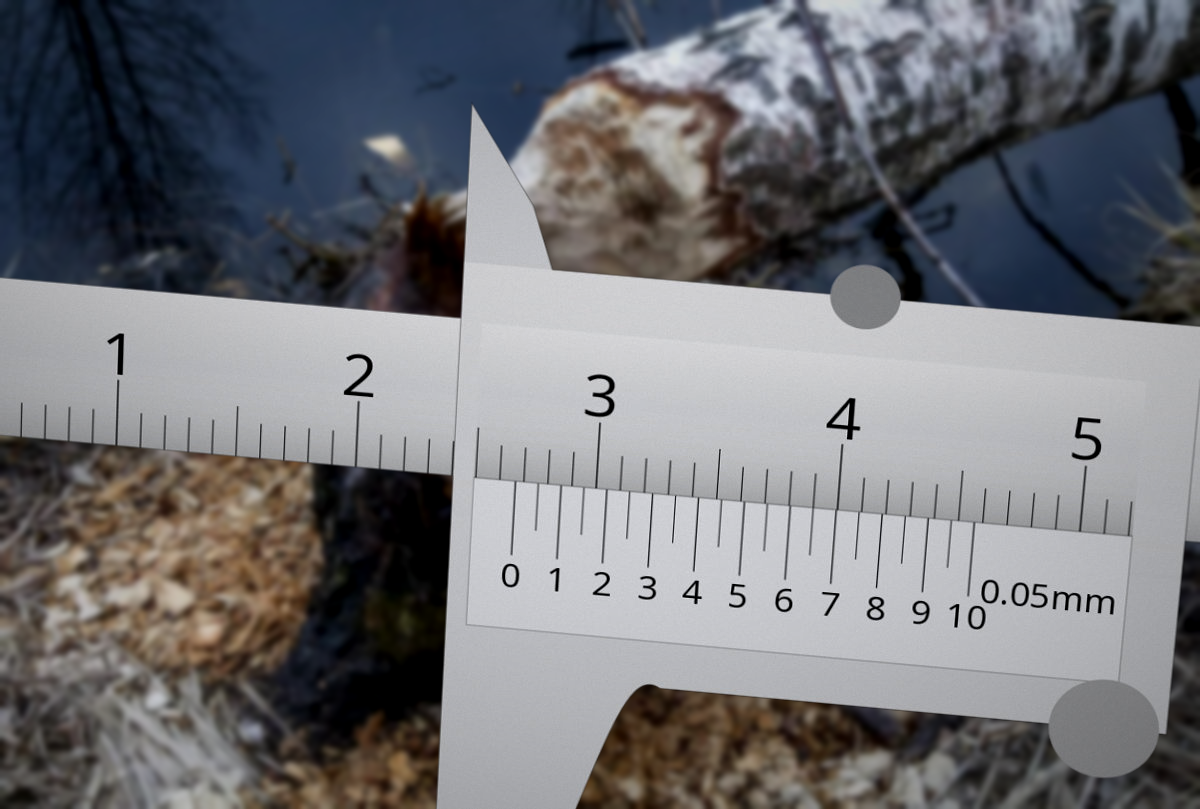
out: 26.65 mm
